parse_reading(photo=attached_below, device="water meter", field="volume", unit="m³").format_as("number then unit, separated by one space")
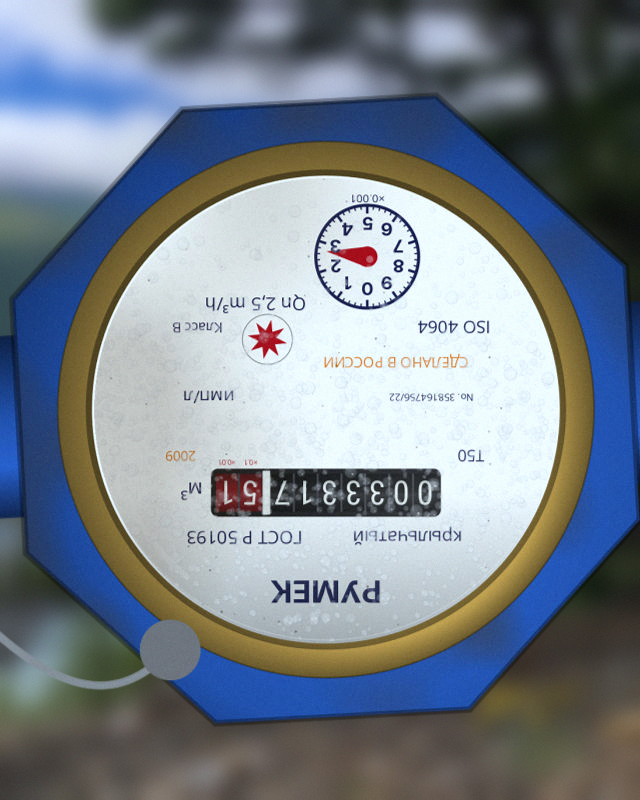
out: 33317.512 m³
